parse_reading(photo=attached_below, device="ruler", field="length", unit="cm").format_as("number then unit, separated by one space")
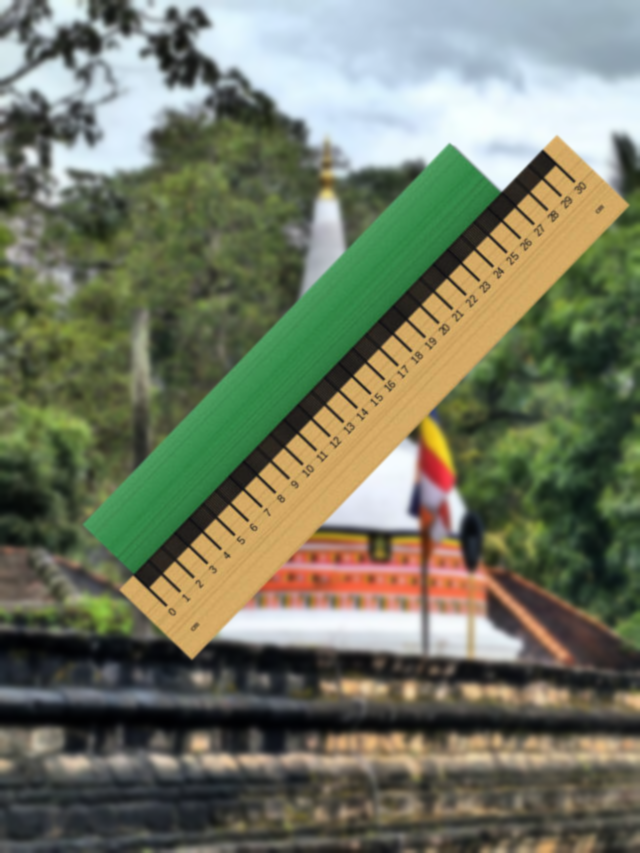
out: 27 cm
